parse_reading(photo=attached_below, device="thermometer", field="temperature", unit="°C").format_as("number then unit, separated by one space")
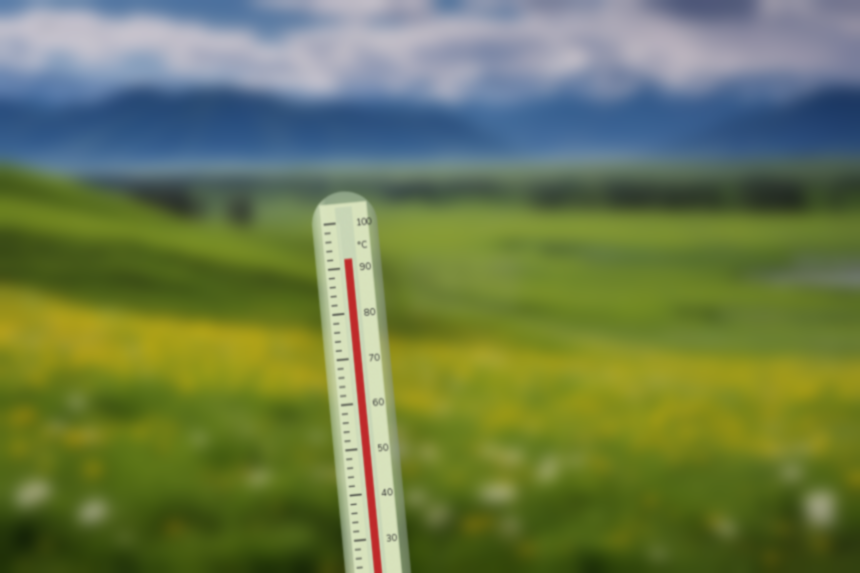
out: 92 °C
